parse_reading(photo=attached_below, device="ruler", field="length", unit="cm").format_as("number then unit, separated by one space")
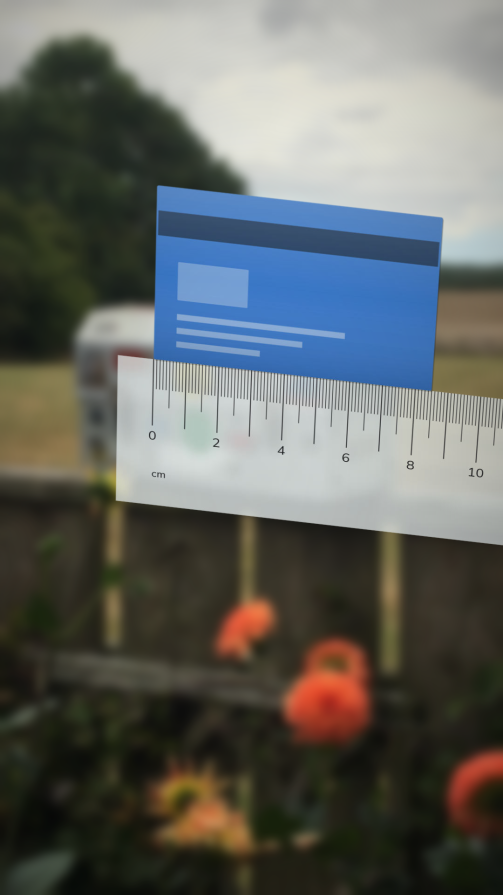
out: 8.5 cm
